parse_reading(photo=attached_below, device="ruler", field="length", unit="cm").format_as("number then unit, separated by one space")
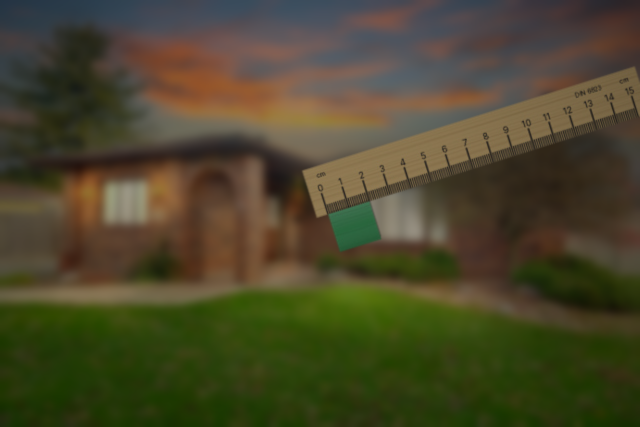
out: 2 cm
